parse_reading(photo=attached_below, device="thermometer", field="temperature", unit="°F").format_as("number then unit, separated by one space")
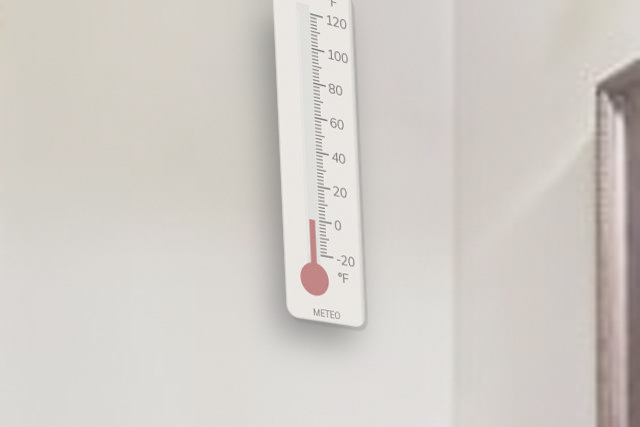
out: 0 °F
